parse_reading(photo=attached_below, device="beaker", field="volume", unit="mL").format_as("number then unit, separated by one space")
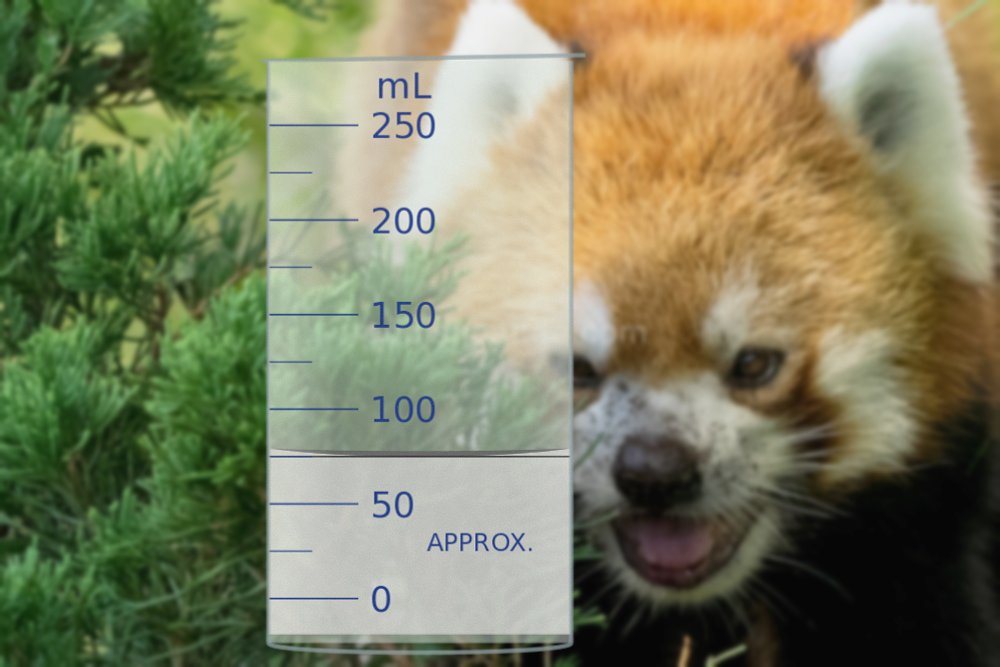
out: 75 mL
